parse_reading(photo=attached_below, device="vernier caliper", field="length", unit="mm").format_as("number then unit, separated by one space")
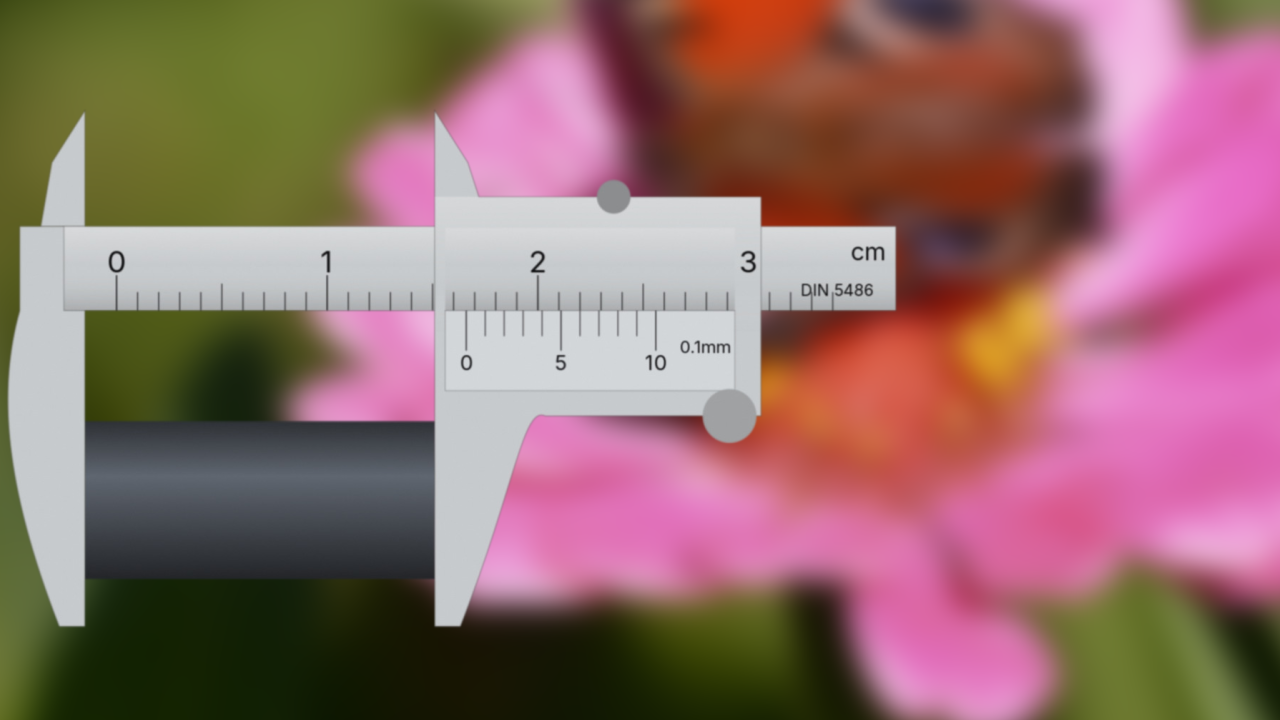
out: 16.6 mm
